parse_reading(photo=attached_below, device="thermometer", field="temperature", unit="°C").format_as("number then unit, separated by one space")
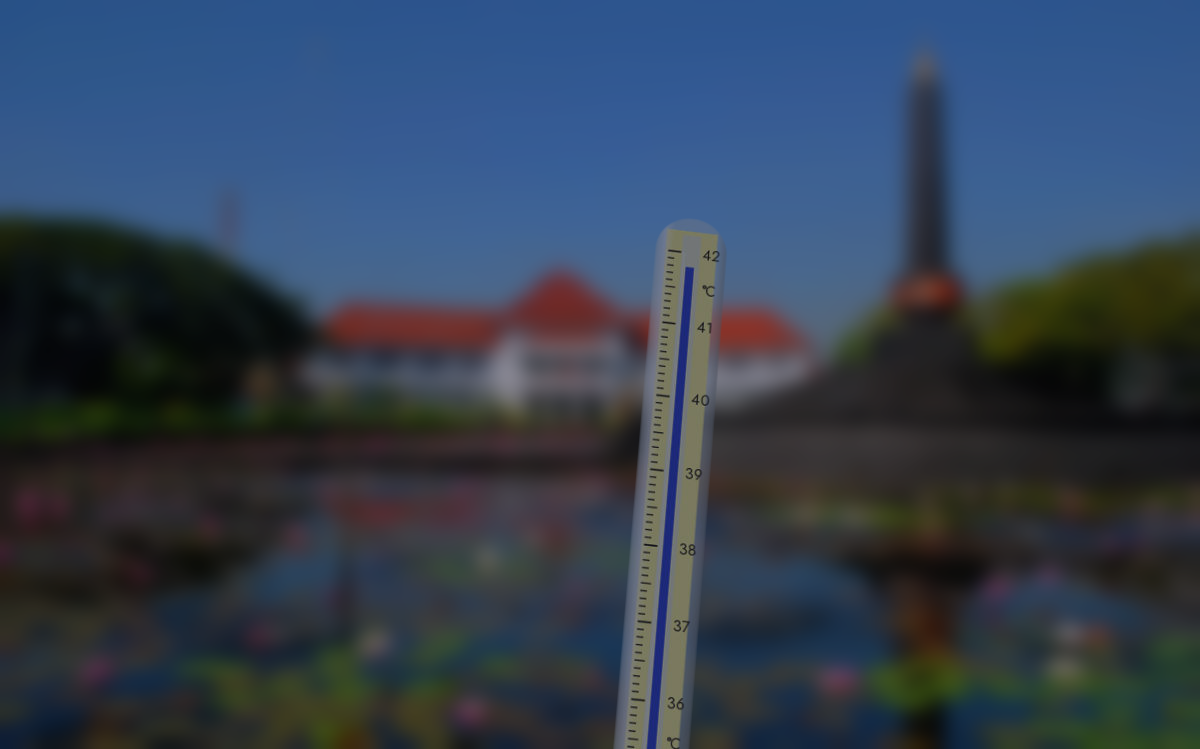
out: 41.8 °C
